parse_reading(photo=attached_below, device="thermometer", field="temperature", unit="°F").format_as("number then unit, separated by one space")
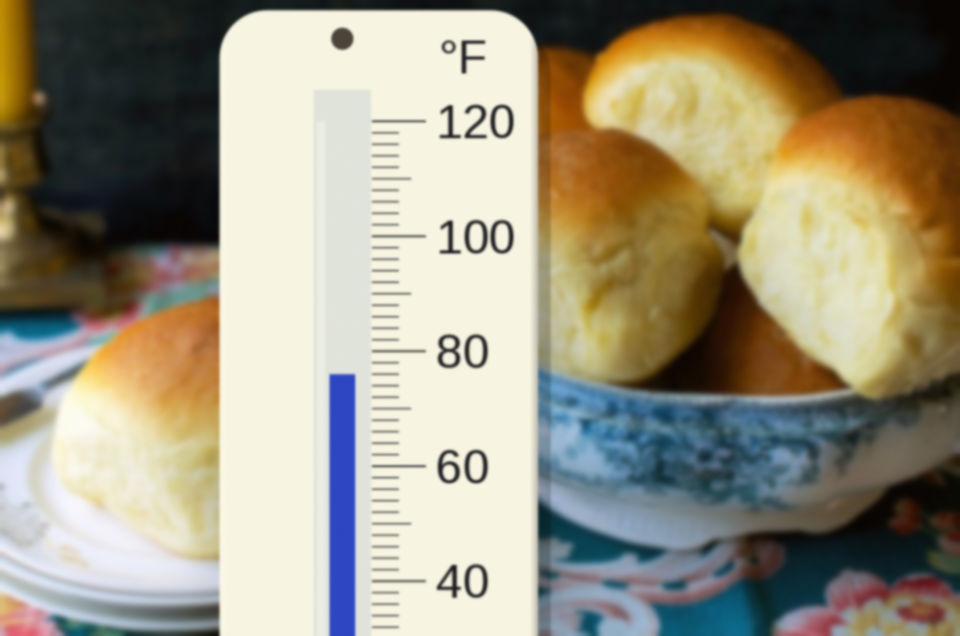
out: 76 °F
